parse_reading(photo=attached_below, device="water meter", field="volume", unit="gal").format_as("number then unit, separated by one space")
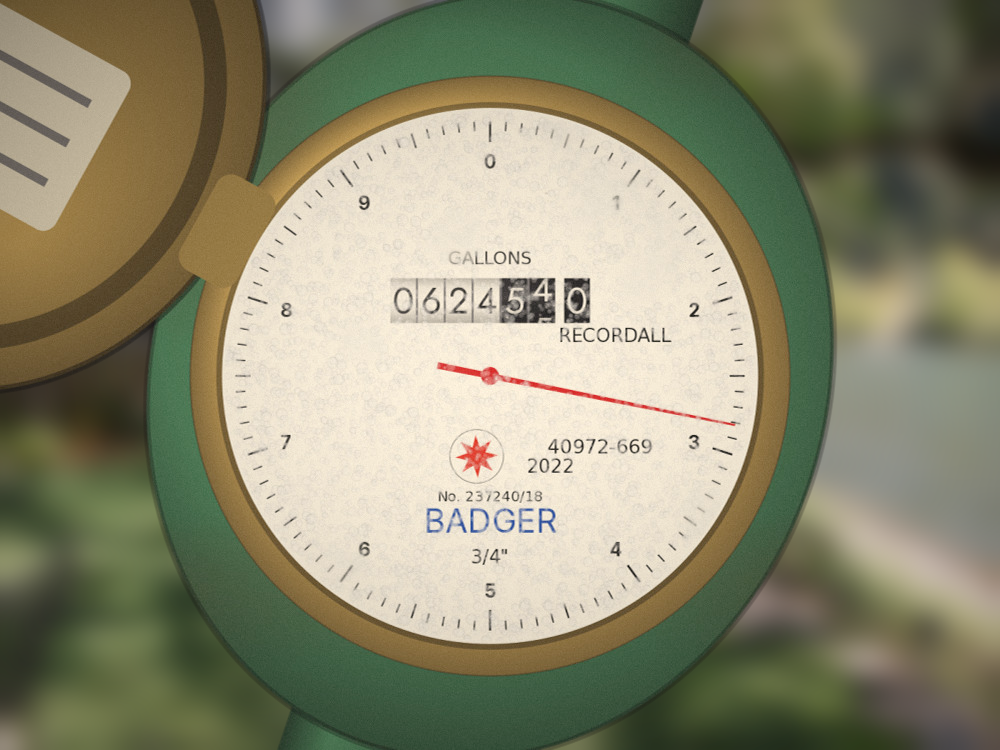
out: 624542.8 gal
